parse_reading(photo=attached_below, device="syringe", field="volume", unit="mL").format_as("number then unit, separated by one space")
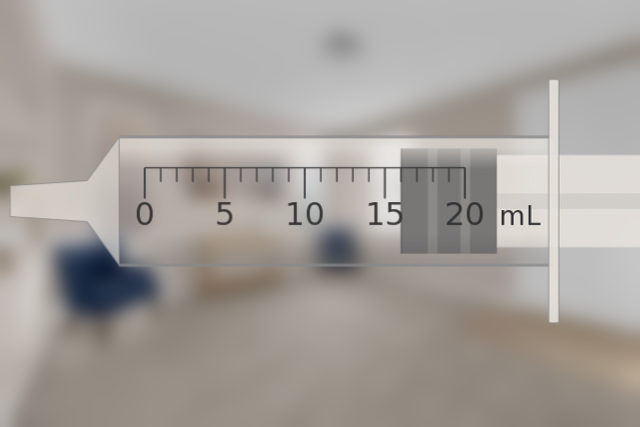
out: 16 mL
